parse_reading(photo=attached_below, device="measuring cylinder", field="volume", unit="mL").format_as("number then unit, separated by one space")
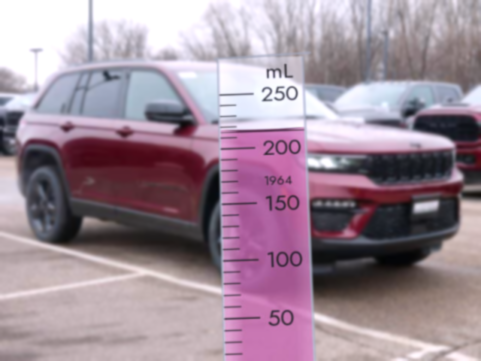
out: 215 mL
